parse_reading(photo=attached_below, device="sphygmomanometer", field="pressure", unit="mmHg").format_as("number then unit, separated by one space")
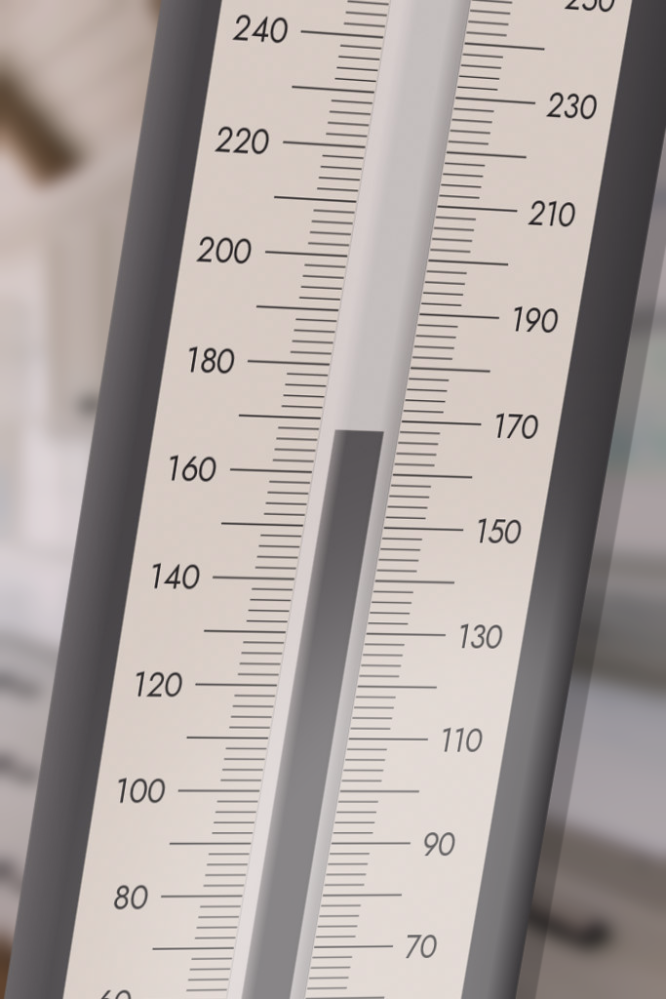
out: 168 mmHg
